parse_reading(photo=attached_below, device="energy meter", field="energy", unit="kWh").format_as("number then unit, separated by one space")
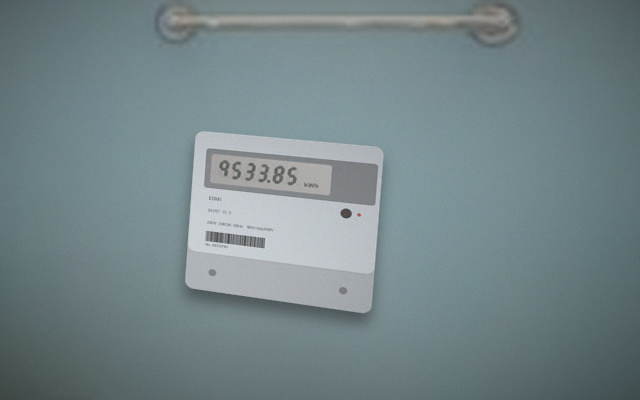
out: 9533.85 kWh
